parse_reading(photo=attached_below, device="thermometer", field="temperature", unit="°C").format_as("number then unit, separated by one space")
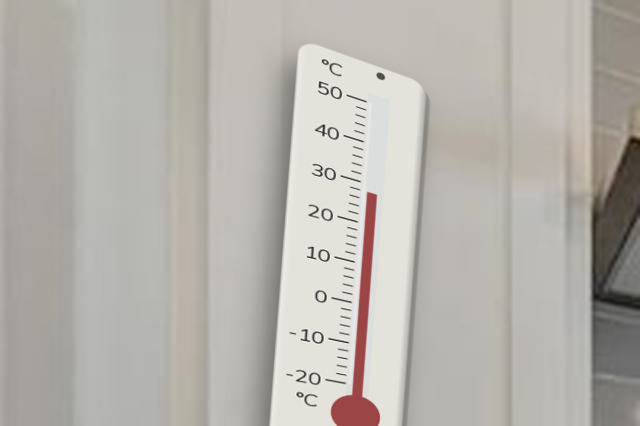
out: 28 °C
